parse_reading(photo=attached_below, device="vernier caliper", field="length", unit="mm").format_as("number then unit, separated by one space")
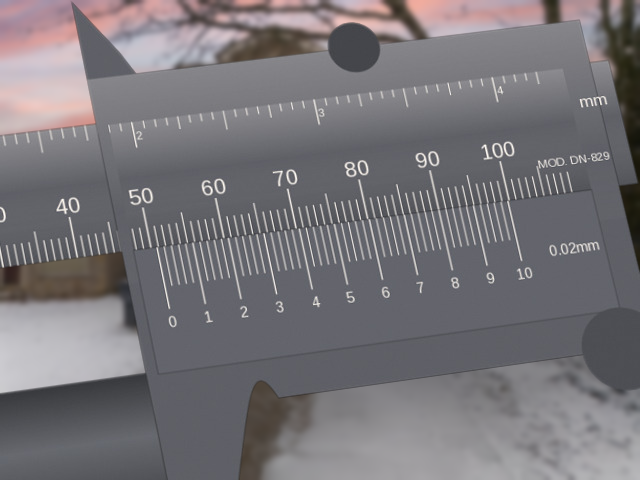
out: 50.8 mm
